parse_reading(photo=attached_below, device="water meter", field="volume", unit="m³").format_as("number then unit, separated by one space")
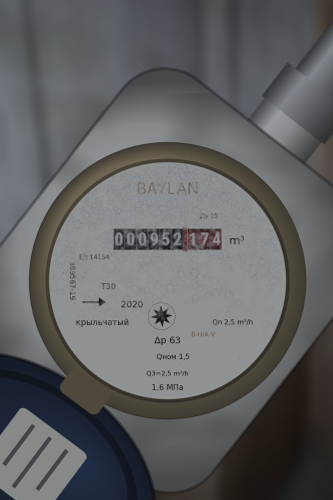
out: 952.174 m³
